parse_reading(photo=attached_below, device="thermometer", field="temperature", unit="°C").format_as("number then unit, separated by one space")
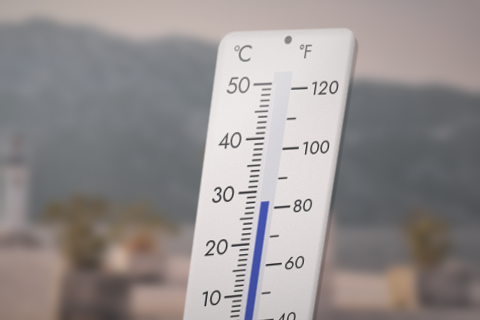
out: 28 °C
